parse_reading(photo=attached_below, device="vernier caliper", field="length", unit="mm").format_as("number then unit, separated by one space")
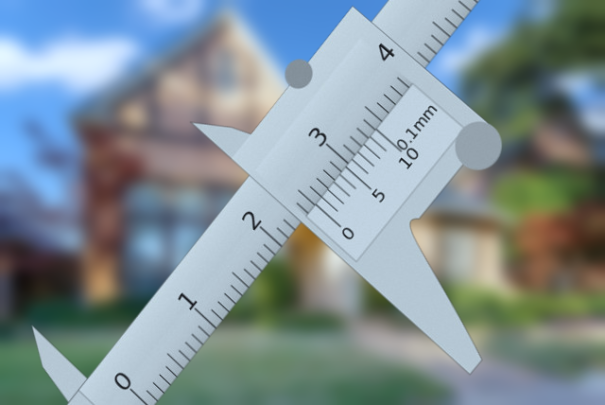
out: 25.1 mm
